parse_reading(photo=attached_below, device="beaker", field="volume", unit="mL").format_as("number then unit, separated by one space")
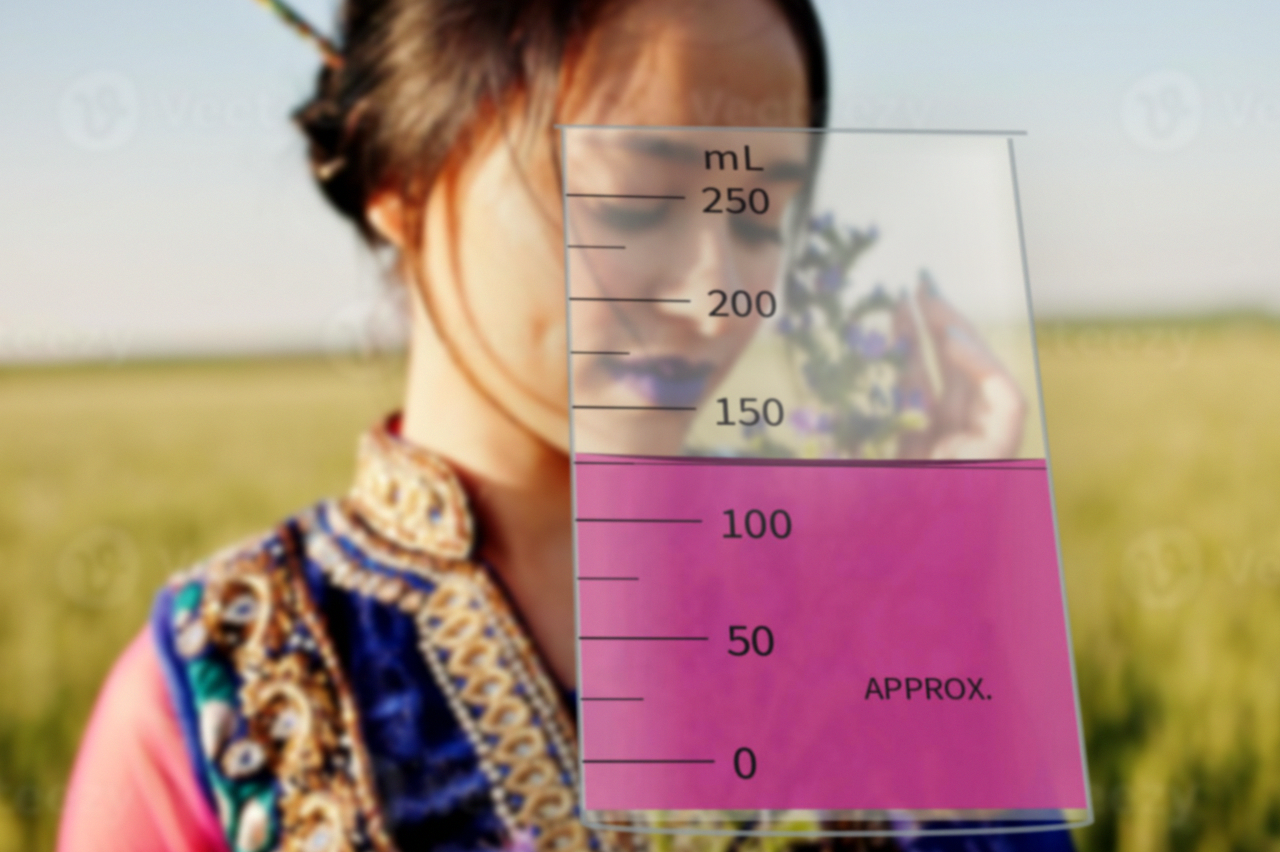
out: 125 mL
